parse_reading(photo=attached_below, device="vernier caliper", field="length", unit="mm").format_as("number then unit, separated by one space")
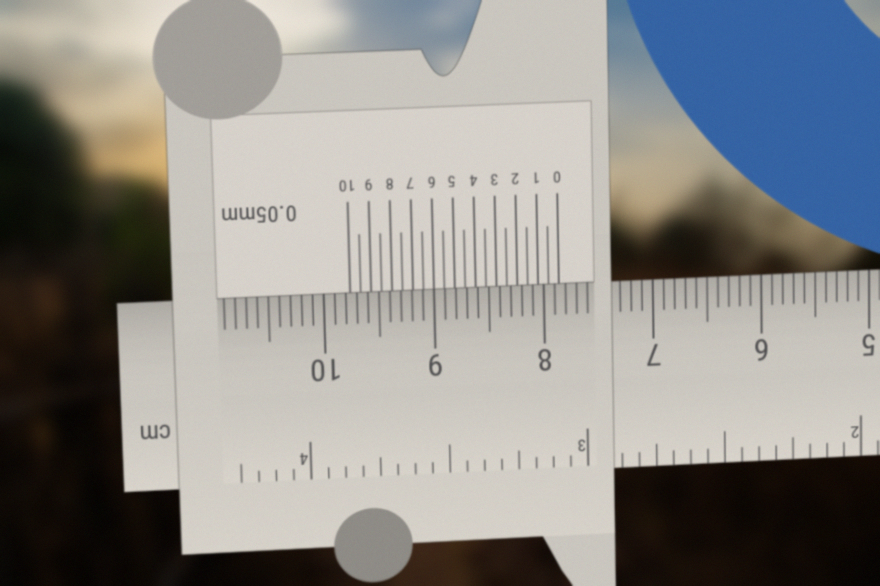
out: 78.6 mm
